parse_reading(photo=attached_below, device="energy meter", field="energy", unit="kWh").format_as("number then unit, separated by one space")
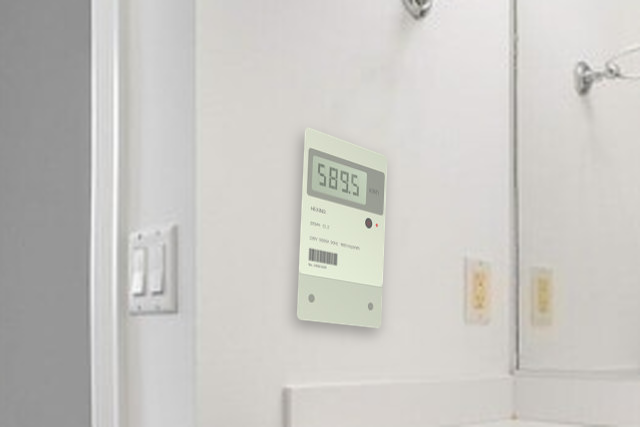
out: 589.5 kWh
